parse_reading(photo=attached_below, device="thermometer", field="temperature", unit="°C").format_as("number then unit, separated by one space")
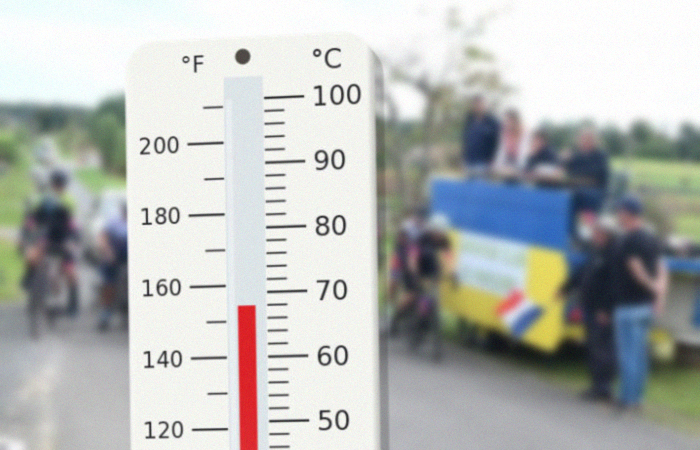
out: 68 °C
